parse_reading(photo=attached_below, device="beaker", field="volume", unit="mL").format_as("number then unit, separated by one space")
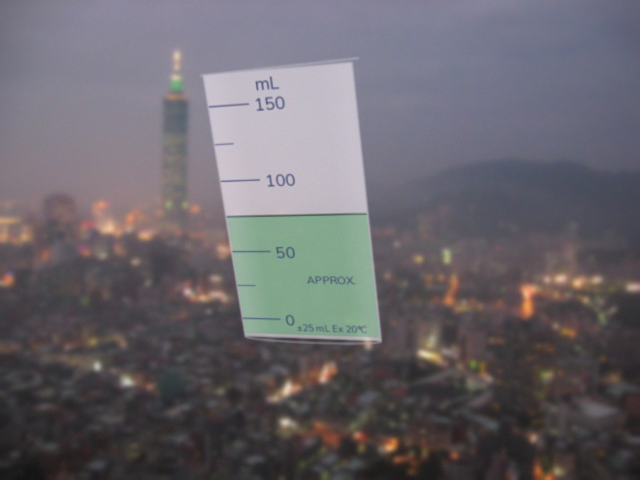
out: 75 mL
